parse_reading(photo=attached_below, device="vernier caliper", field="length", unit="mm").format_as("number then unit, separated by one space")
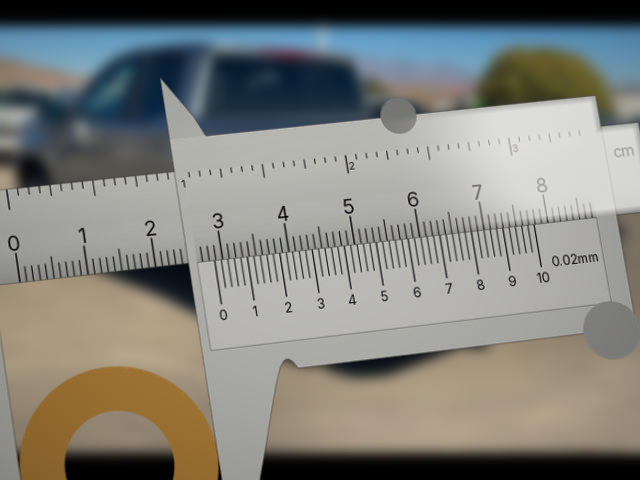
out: 28.8 mm
